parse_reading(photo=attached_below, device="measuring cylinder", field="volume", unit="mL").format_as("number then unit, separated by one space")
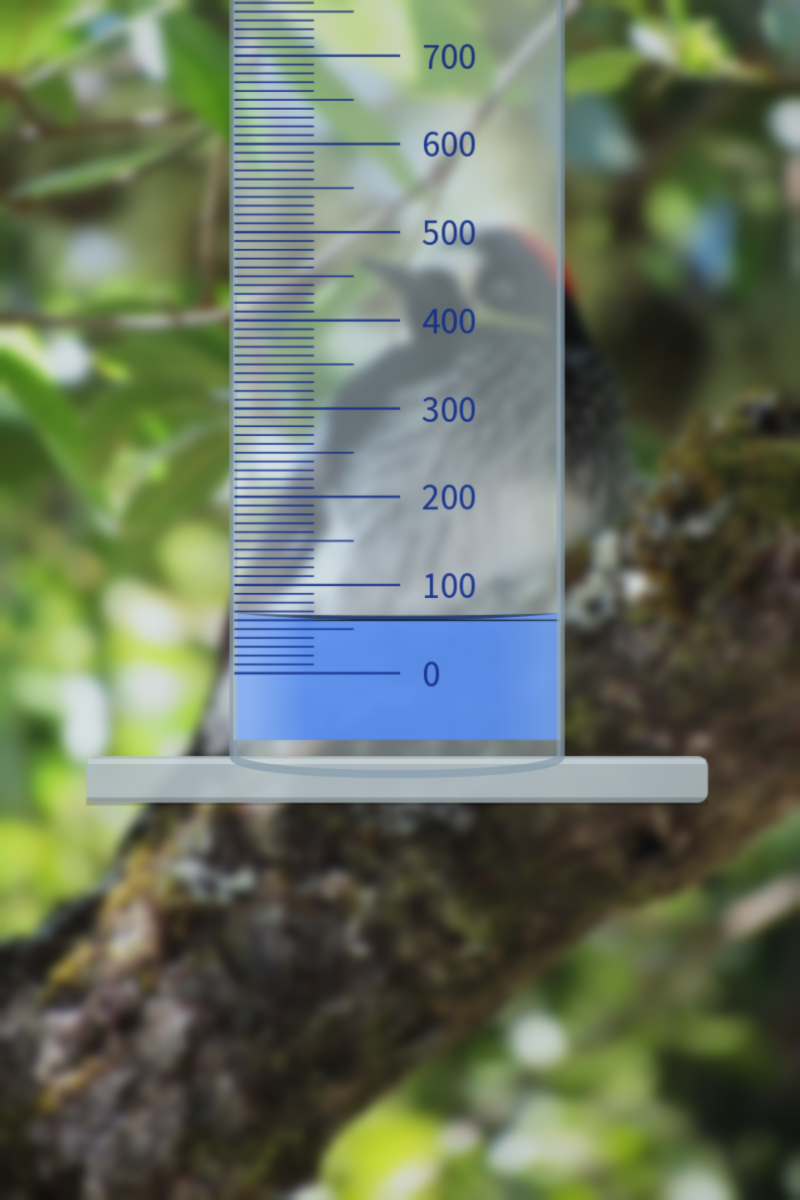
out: 60 mL
